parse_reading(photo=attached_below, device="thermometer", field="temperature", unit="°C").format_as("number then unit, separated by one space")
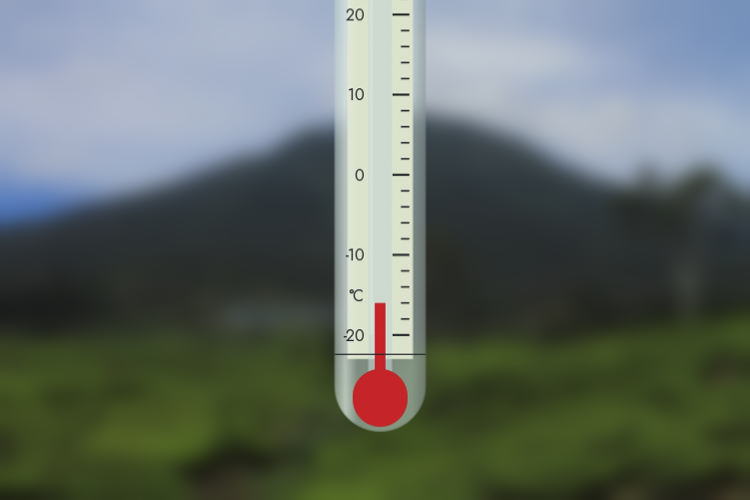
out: -16 °C
